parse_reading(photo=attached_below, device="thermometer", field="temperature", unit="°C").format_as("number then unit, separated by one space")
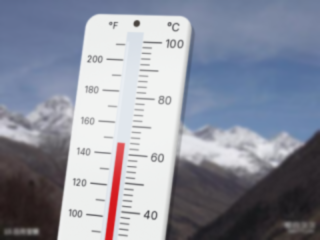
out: 64 °C
